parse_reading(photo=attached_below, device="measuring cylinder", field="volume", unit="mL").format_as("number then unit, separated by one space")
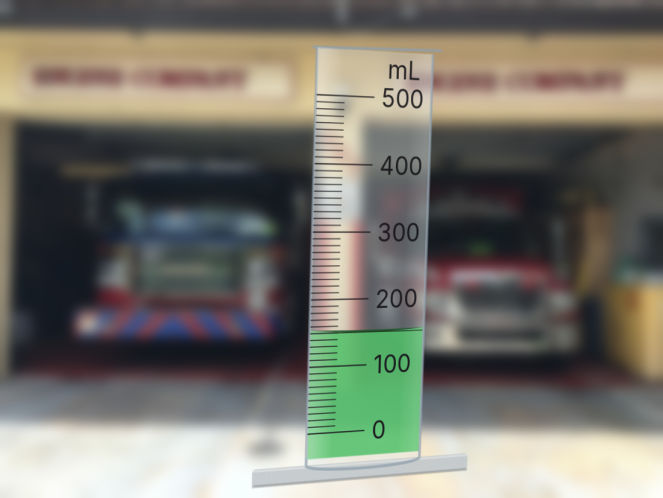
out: 150 mL
